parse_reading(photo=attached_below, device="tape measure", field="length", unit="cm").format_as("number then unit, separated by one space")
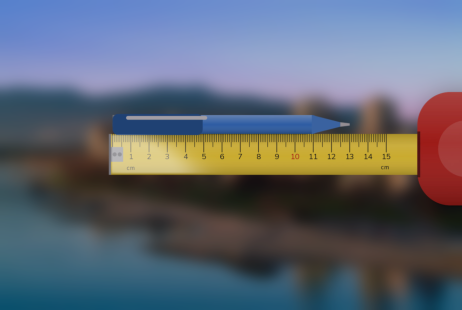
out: 13 cm
